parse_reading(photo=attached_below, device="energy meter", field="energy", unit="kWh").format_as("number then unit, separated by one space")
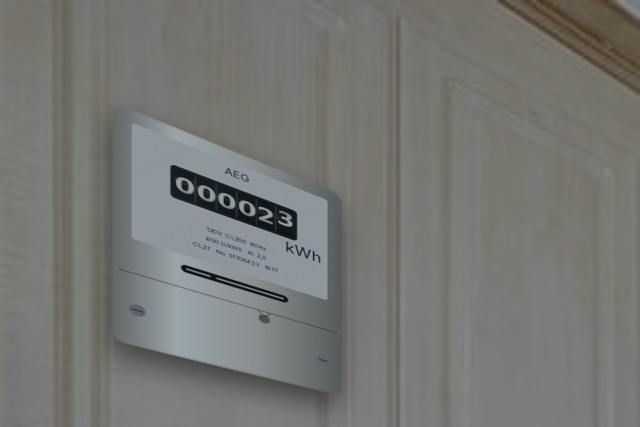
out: 23 kWh
